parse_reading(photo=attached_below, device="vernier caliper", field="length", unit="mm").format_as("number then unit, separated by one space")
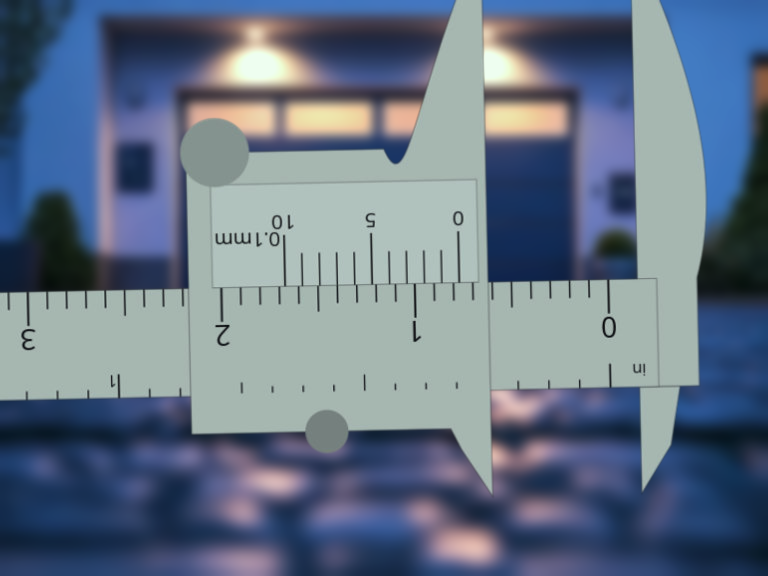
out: 7.7 mm
